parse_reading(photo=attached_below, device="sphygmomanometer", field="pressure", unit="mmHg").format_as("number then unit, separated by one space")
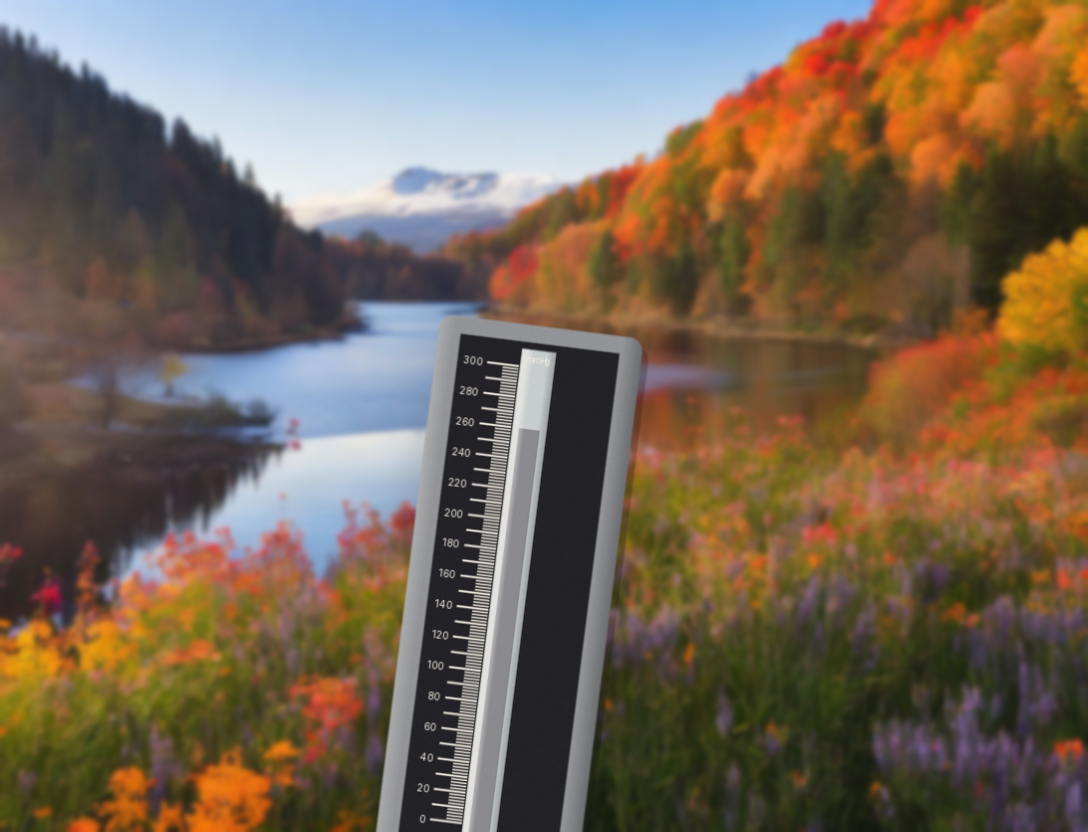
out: 260 mmHg
